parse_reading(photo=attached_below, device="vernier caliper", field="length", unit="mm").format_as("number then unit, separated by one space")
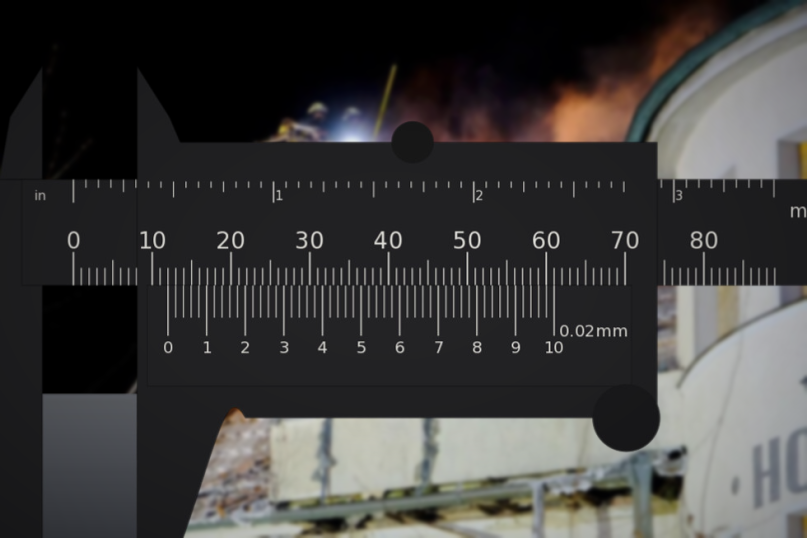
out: 12.0 mm
